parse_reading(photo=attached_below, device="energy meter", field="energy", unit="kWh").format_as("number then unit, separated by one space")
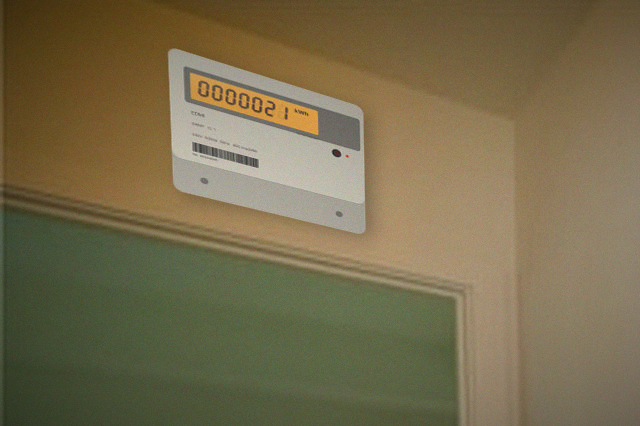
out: 21 kWh
